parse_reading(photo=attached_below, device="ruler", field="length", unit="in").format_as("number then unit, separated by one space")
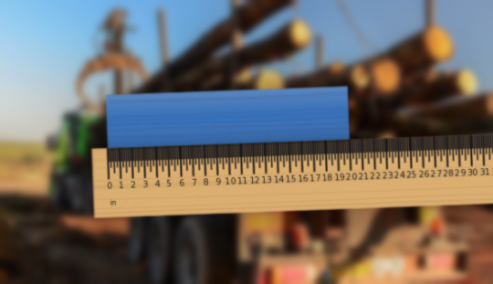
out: 20 in
